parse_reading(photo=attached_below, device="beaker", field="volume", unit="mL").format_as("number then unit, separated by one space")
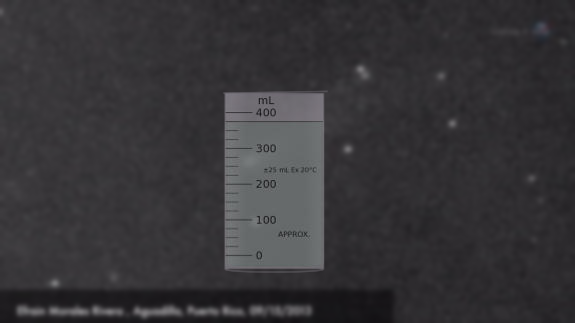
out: 375 mL
